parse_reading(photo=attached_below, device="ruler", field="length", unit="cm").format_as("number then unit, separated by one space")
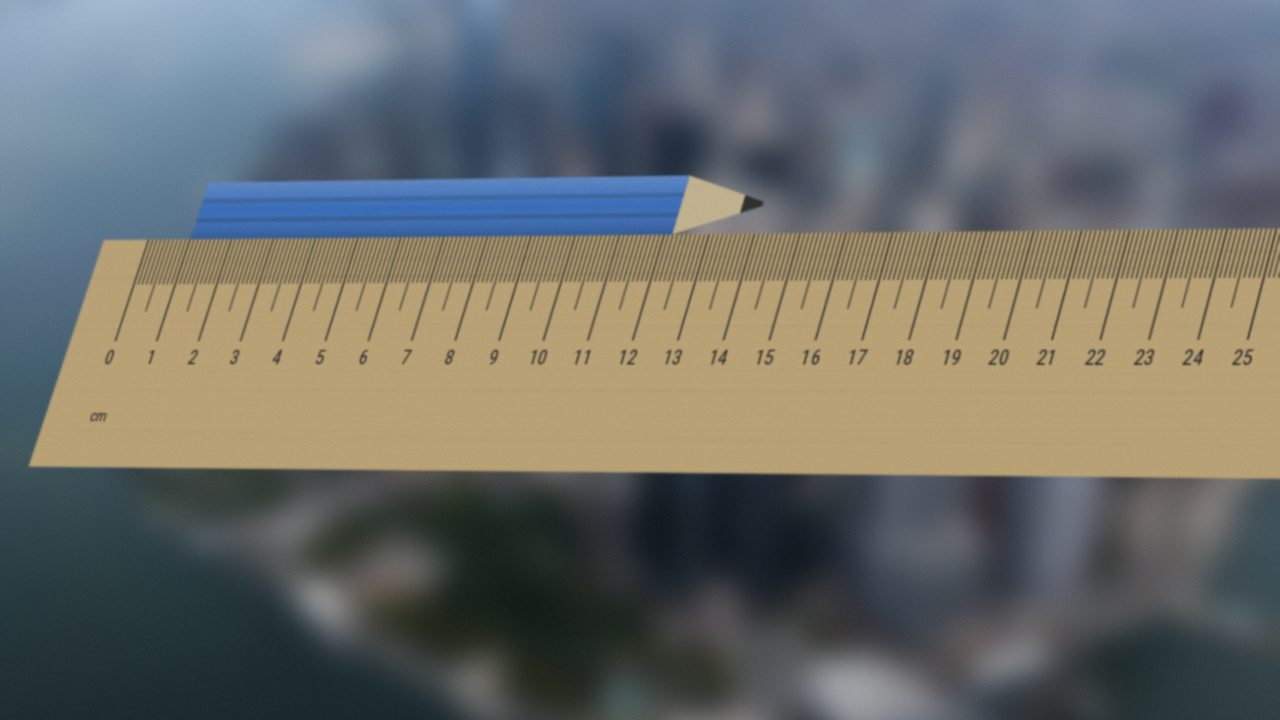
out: 13 cm
